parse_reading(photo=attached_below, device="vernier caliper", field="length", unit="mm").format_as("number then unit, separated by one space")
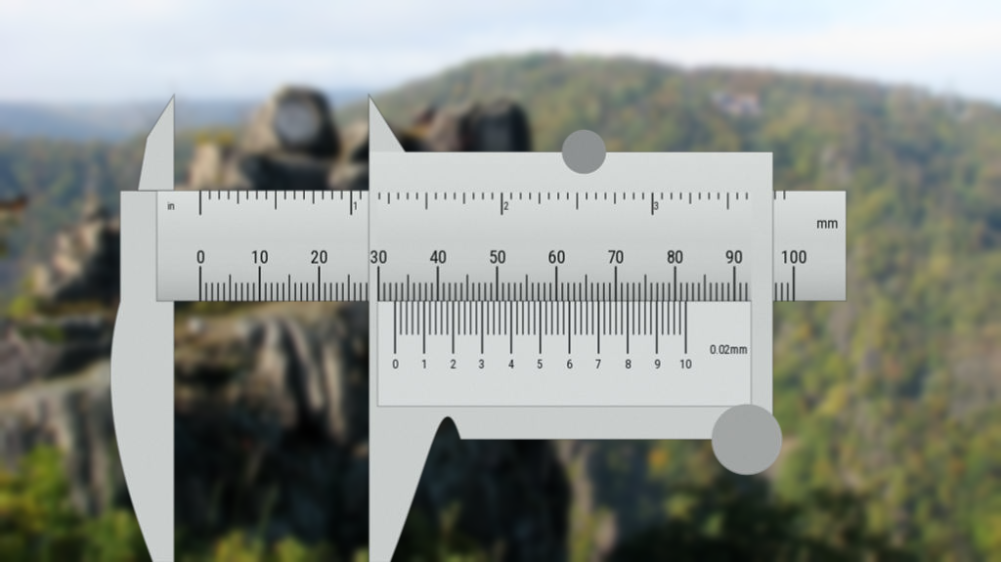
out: 32.8 mm
